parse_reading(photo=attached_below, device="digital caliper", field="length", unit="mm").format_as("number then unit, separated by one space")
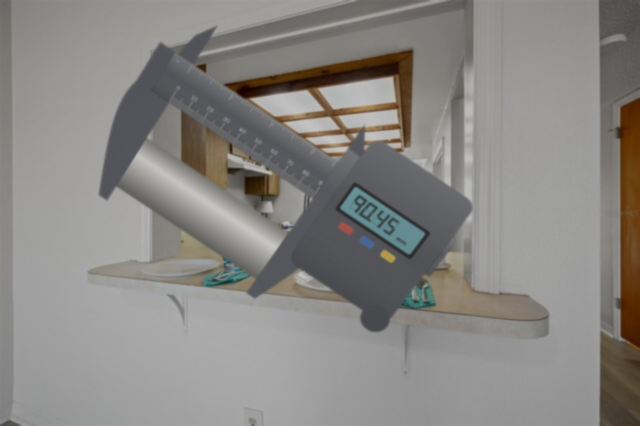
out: 90.45 mm
